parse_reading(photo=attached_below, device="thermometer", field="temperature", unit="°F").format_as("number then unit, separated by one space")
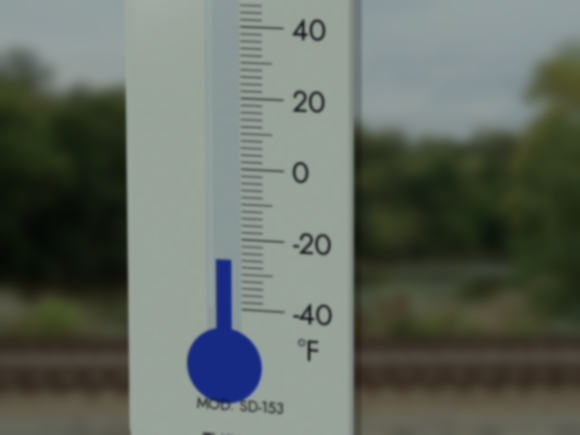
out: -26 °F
